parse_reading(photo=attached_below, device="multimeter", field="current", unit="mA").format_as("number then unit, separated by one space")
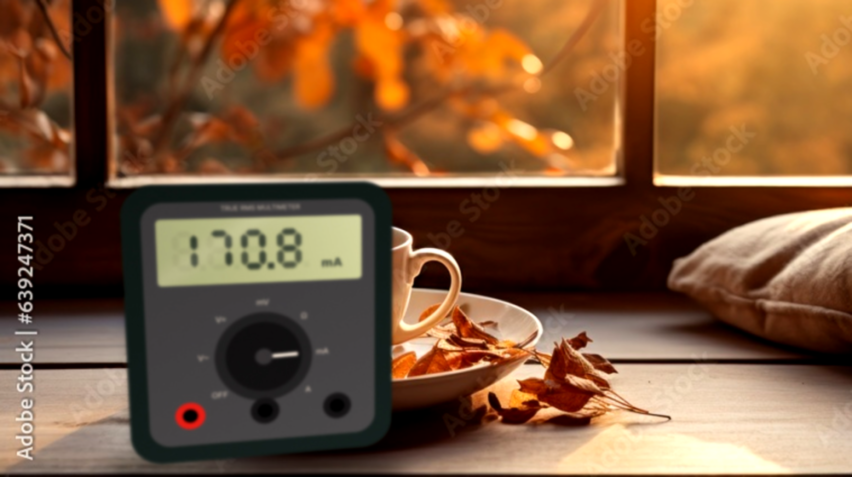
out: 170.8 mA
